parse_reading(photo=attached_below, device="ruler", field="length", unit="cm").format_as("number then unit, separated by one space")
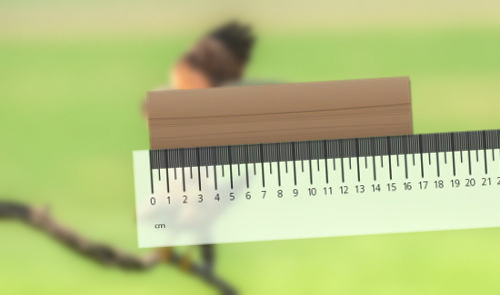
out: 16.5 cm
